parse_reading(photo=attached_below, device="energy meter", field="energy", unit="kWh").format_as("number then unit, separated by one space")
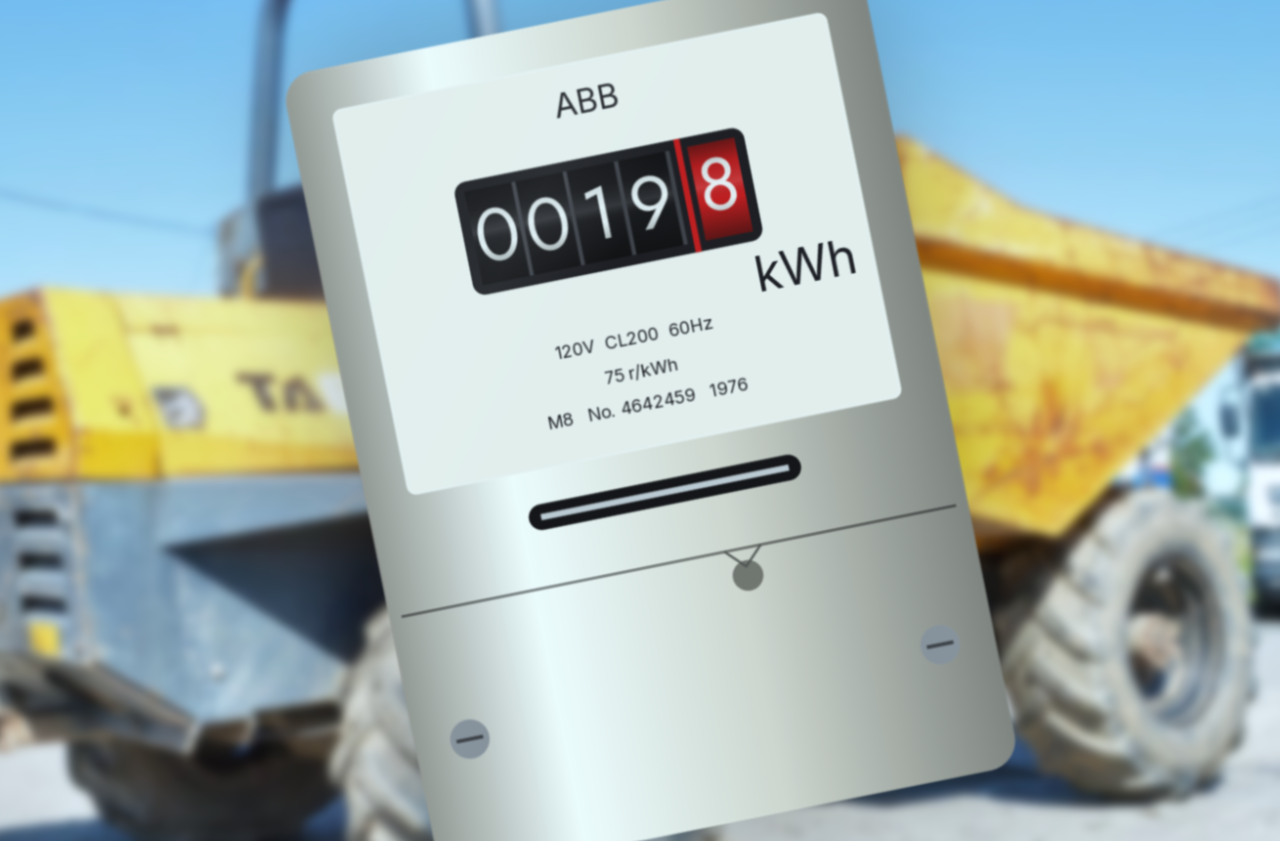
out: 19.8 kWh
